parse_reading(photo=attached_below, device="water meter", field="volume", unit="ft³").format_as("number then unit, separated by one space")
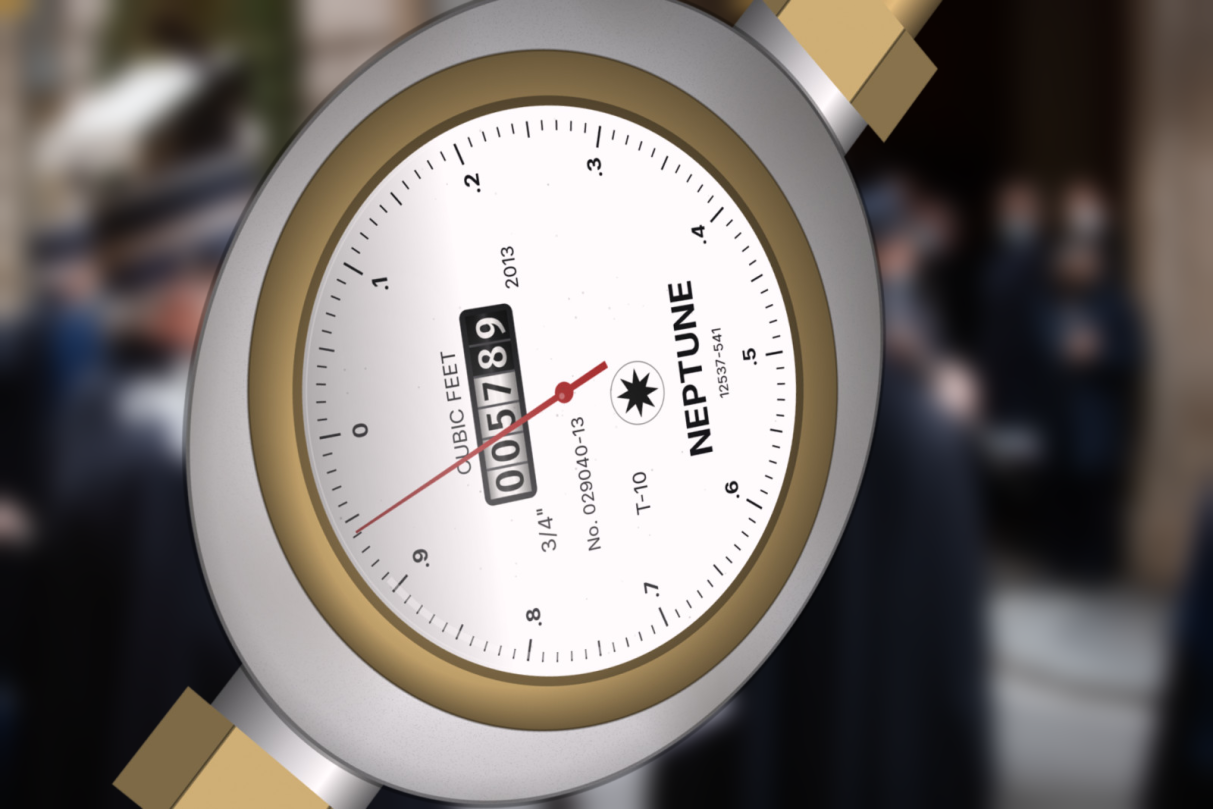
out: 5788.94 ft³
